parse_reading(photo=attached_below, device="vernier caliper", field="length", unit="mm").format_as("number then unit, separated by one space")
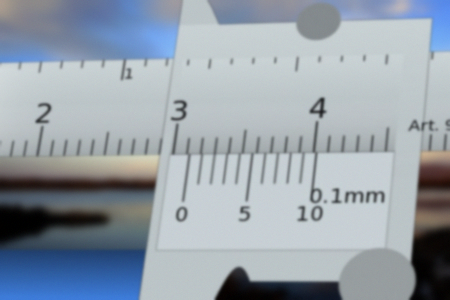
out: 31.2 mm
